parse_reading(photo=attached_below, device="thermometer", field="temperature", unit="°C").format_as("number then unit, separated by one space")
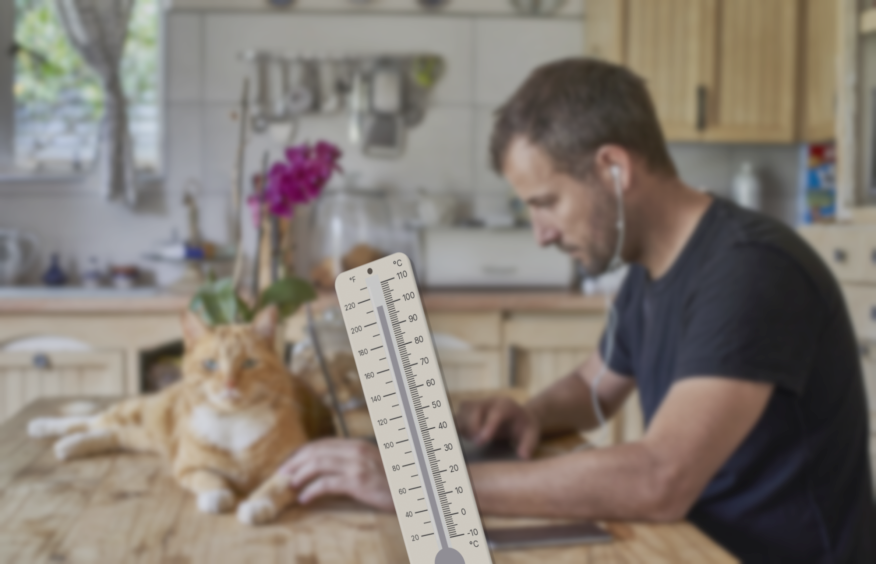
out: 100 °C
